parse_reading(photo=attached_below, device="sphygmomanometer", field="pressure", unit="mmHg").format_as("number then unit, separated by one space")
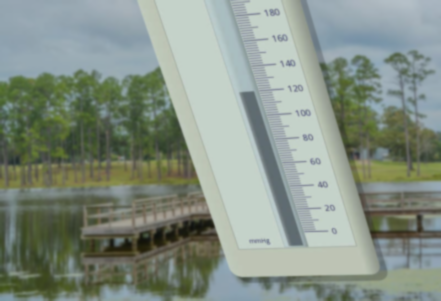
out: 120 mmHg
